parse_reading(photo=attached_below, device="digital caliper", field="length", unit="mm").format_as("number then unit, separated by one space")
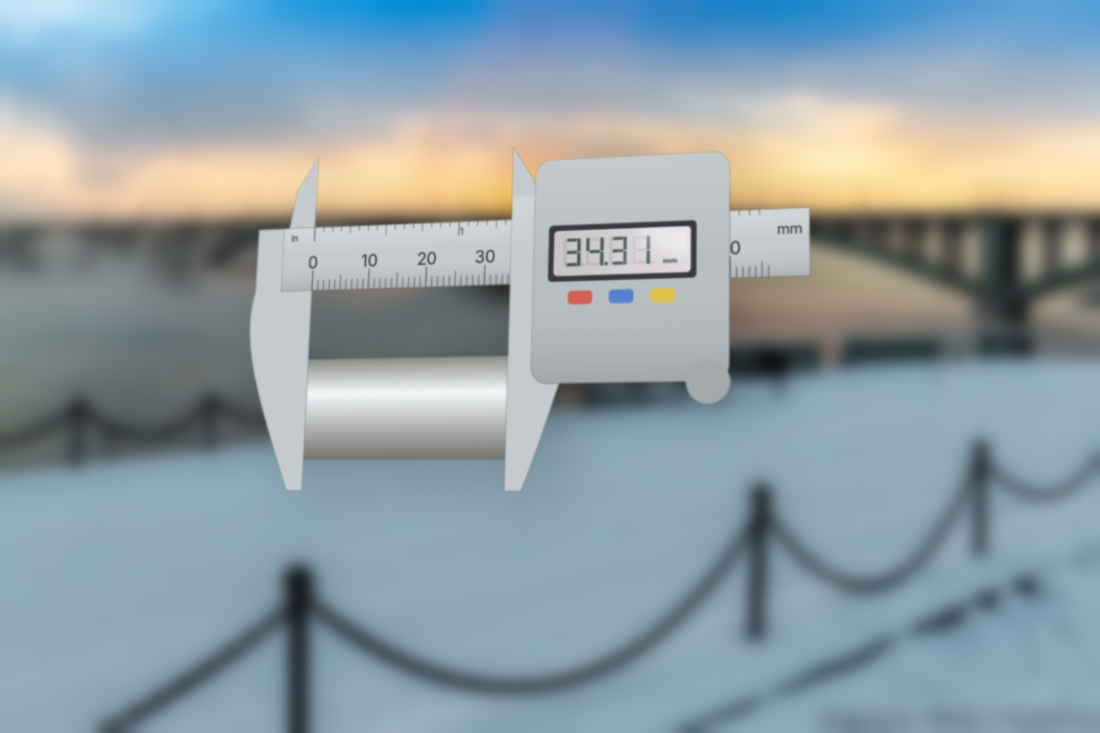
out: 34.31 mm
